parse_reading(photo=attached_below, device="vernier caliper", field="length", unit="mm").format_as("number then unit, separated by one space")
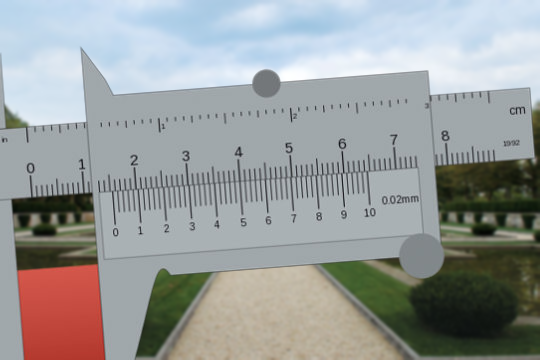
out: 15.5 mm
